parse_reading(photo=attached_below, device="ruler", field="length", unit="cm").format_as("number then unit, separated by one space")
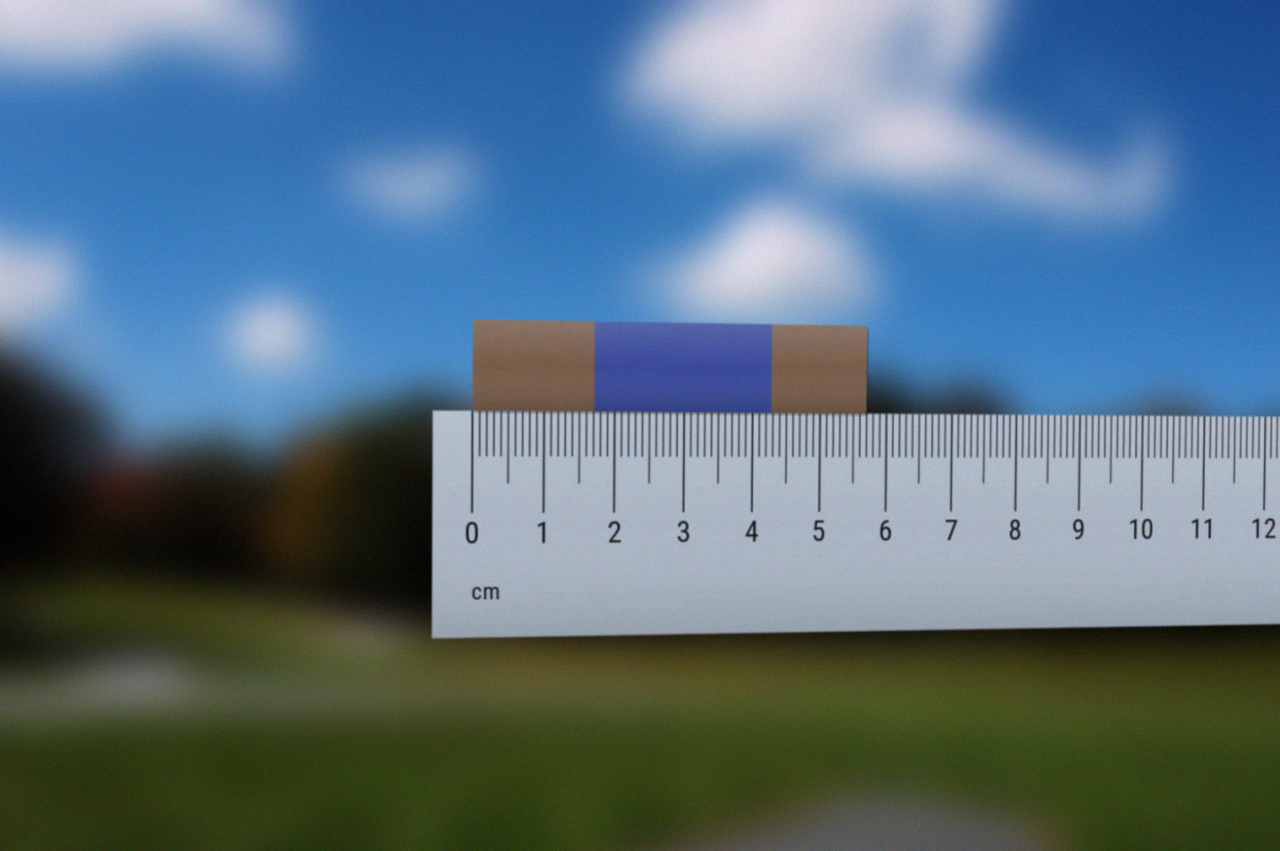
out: 5.7 cm
